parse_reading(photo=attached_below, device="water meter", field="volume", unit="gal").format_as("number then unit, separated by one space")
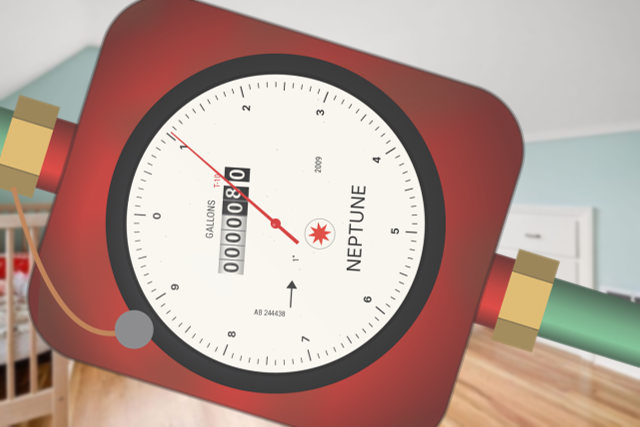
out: 81.0 gal
